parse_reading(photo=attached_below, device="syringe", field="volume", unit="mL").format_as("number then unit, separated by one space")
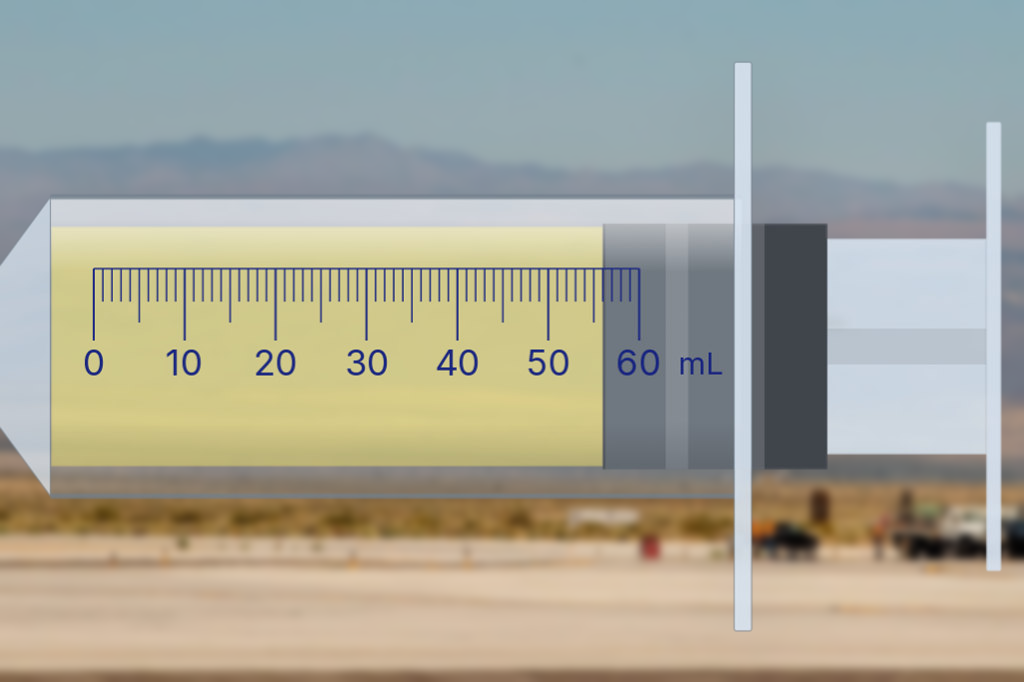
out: 56 mL
